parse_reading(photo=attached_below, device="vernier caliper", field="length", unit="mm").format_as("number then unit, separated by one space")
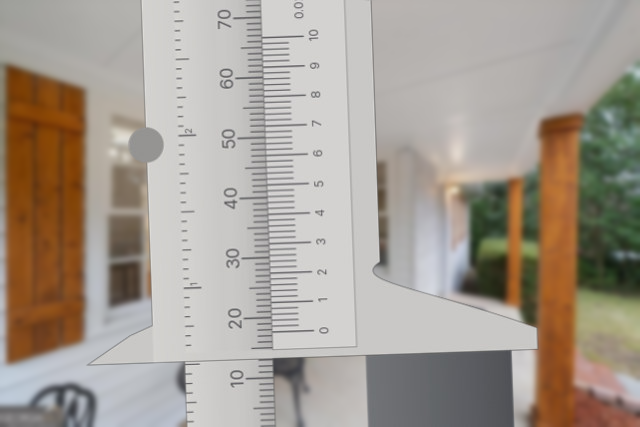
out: 17.6 mm
